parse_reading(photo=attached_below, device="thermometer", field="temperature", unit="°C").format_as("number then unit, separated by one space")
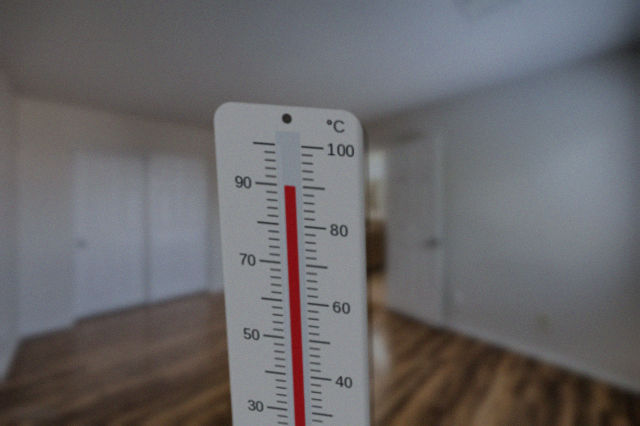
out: 90 °C
